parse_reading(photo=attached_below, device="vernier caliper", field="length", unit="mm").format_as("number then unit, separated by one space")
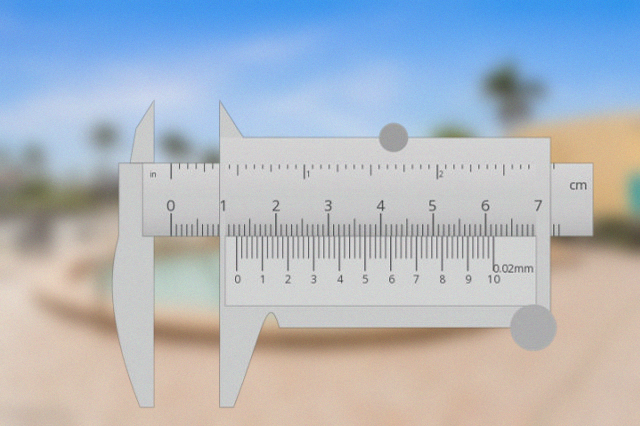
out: 12.5 mm
